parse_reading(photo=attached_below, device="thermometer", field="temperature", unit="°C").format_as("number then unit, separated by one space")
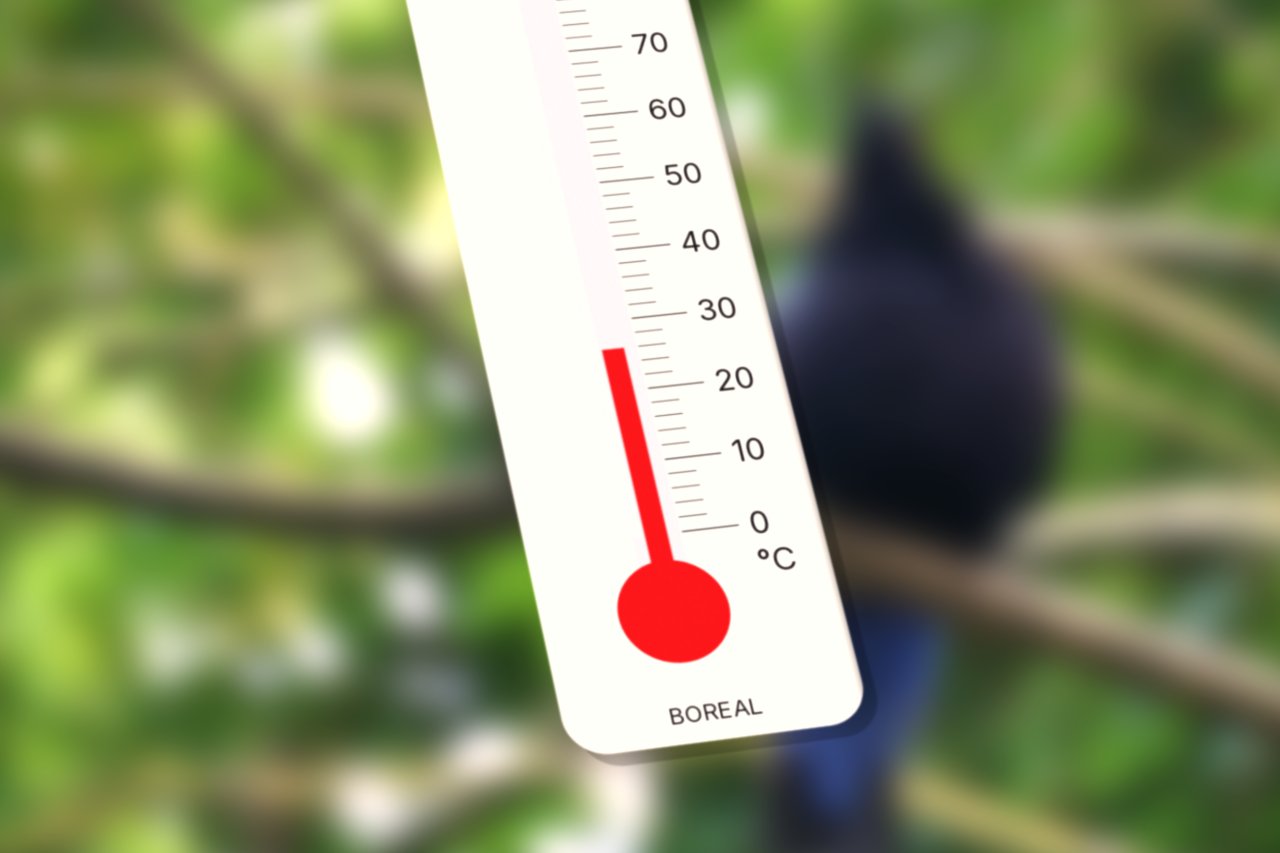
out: 26 °C
